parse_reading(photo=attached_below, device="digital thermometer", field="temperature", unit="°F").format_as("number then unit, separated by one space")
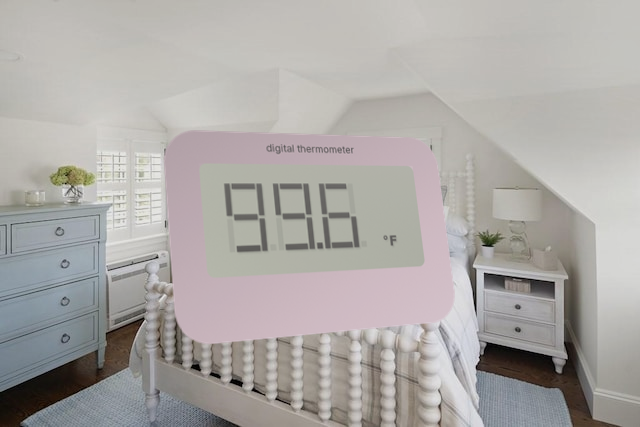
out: 99.6 °F
